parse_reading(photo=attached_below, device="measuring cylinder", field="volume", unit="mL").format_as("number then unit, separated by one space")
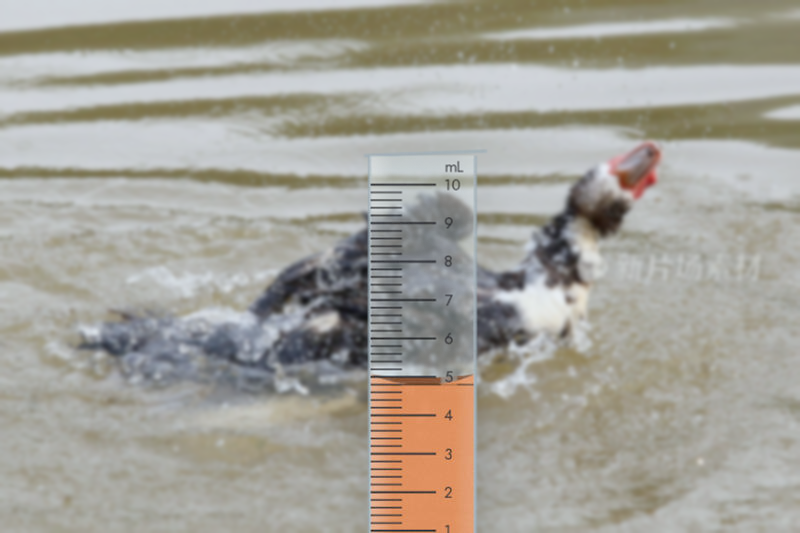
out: 4.8 mL
